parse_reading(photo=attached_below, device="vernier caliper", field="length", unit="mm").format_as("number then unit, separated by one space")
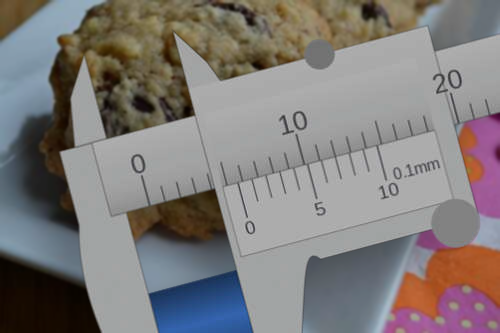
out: 5.7 mm
